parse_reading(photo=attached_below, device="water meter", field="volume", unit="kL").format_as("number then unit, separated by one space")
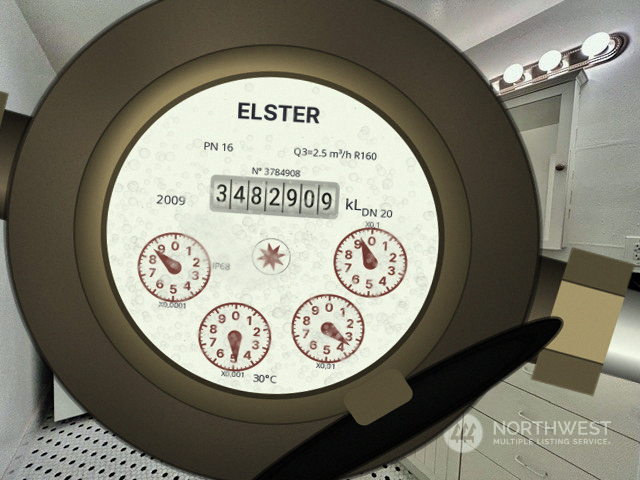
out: 3482908.9348 kL
